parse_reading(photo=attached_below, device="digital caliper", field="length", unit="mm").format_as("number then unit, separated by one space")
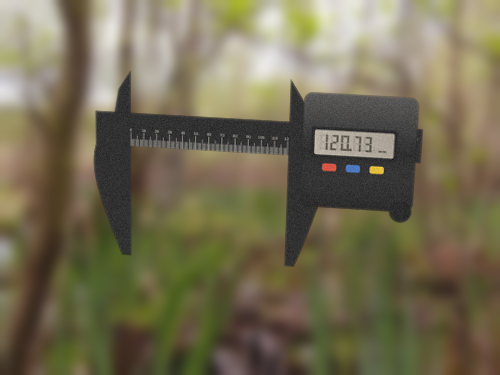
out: 120.73 mm
